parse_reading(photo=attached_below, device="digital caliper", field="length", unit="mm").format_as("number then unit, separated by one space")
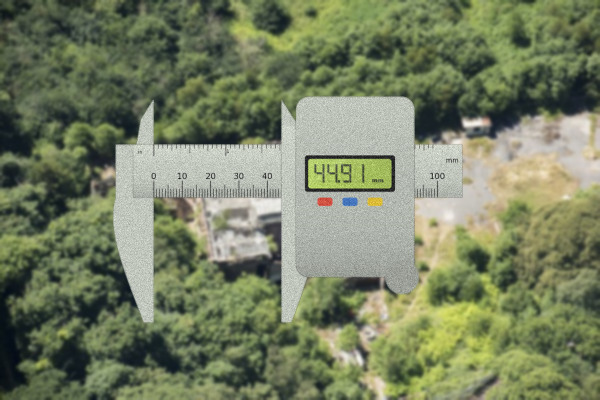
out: 44.91 mm
